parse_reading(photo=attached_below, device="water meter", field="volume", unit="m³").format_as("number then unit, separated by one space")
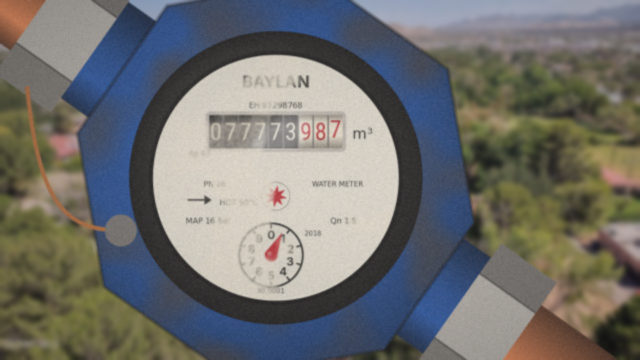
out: 77773.9870 m³
